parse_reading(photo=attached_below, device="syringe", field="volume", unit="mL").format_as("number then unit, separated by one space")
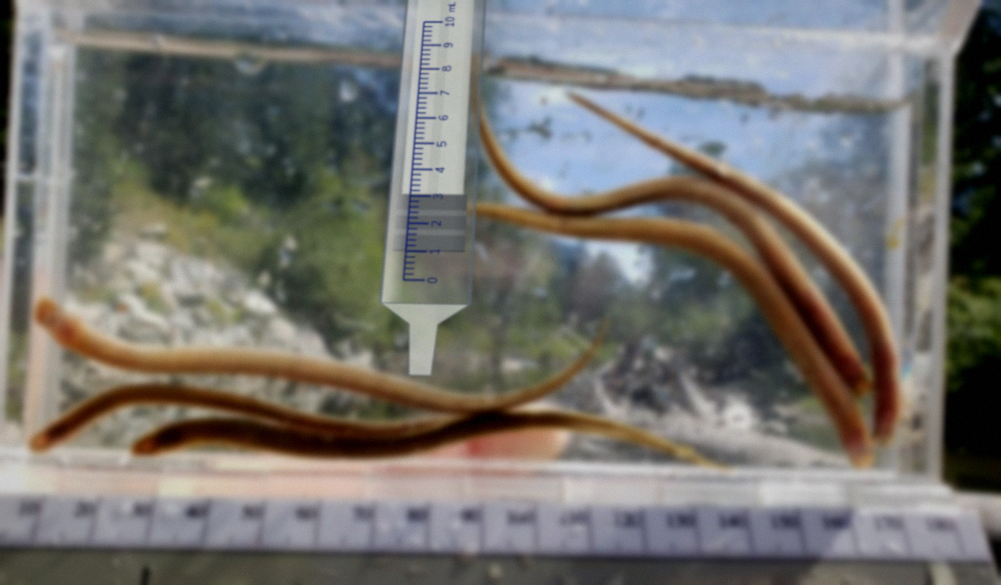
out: 1 mL
